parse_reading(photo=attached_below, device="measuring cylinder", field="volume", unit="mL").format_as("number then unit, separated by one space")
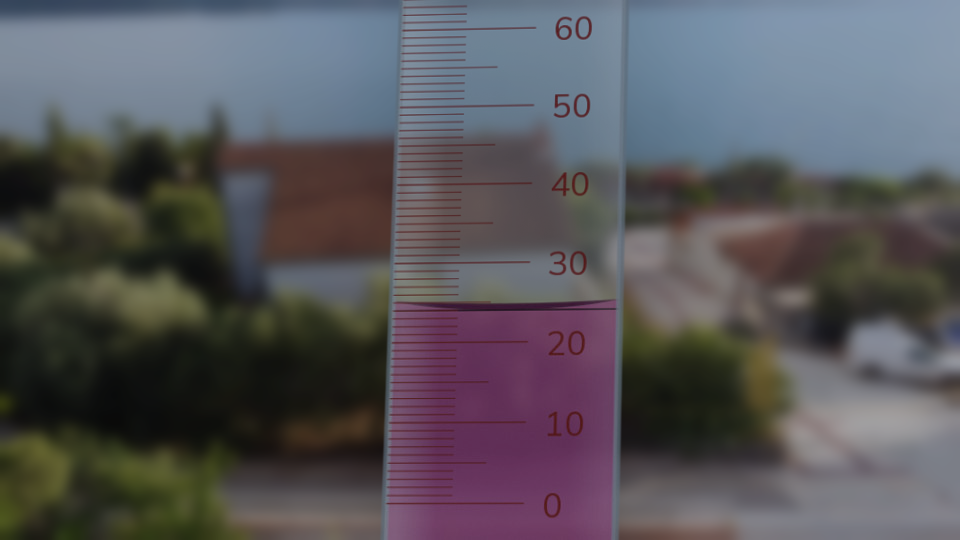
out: 24 mL
